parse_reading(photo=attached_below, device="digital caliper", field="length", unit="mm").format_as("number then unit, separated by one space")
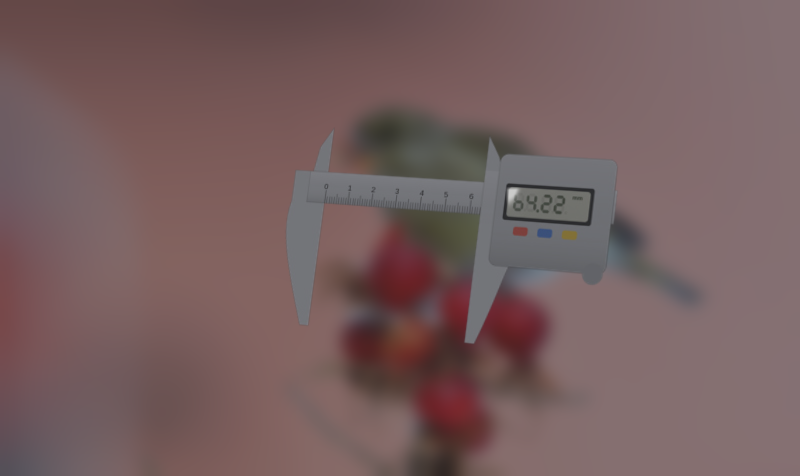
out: 64.22 mm
